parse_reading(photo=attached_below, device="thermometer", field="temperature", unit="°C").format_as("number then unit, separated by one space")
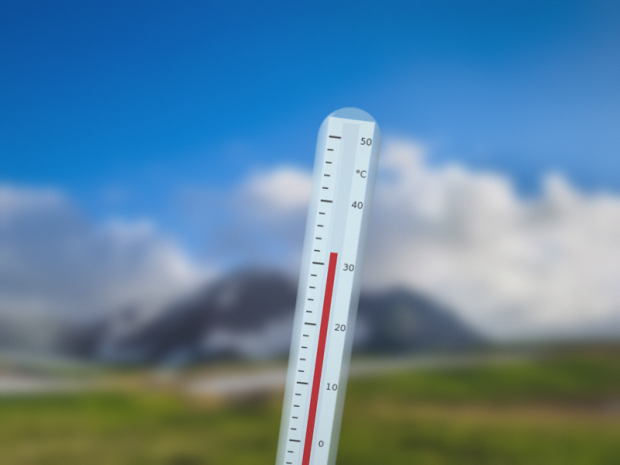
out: 32 °C
